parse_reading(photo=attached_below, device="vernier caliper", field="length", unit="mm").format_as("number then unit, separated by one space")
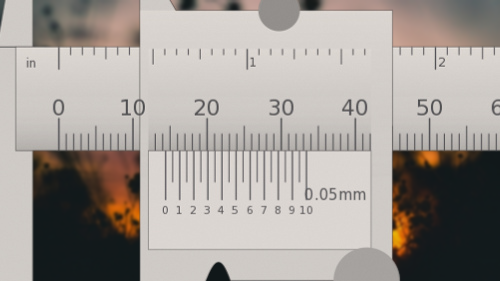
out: 14.4 mm
